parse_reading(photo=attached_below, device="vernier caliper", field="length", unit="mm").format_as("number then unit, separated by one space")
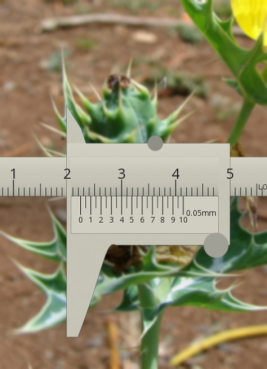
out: 22.4 mm
